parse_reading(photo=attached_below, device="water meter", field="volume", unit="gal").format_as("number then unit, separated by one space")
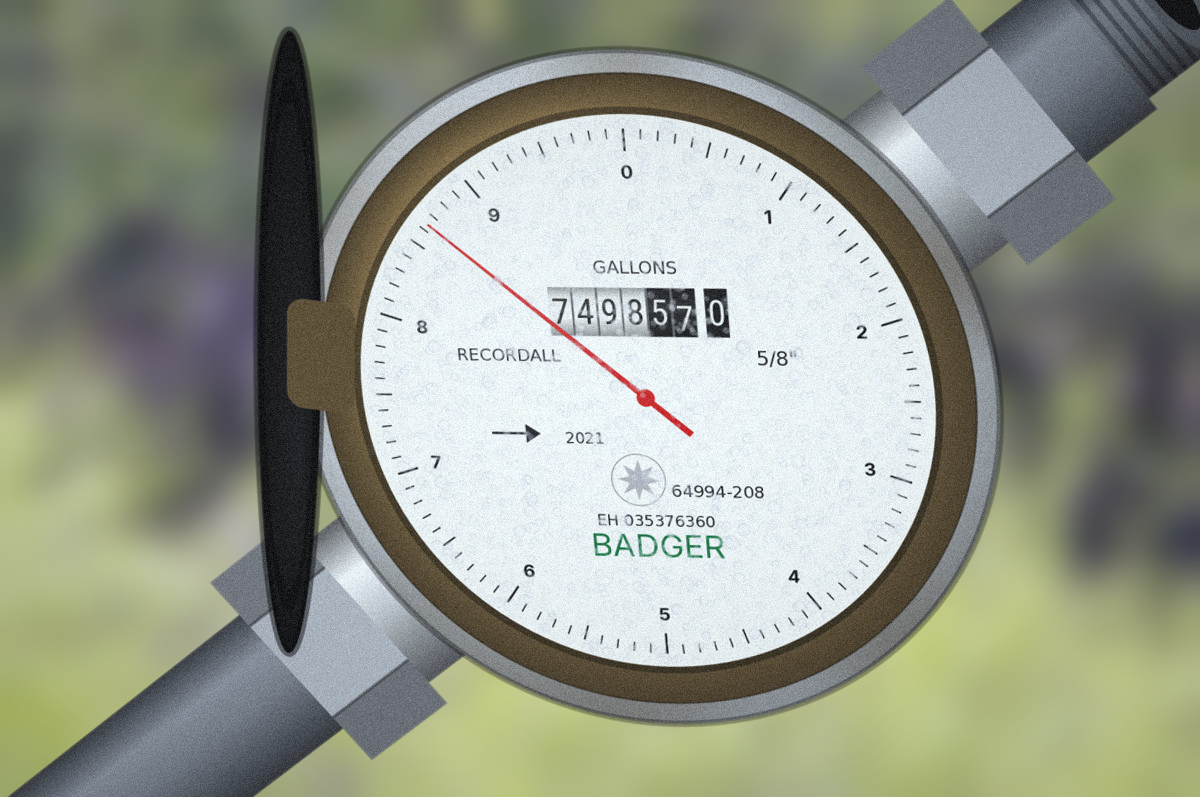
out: 7498568.6 gal
